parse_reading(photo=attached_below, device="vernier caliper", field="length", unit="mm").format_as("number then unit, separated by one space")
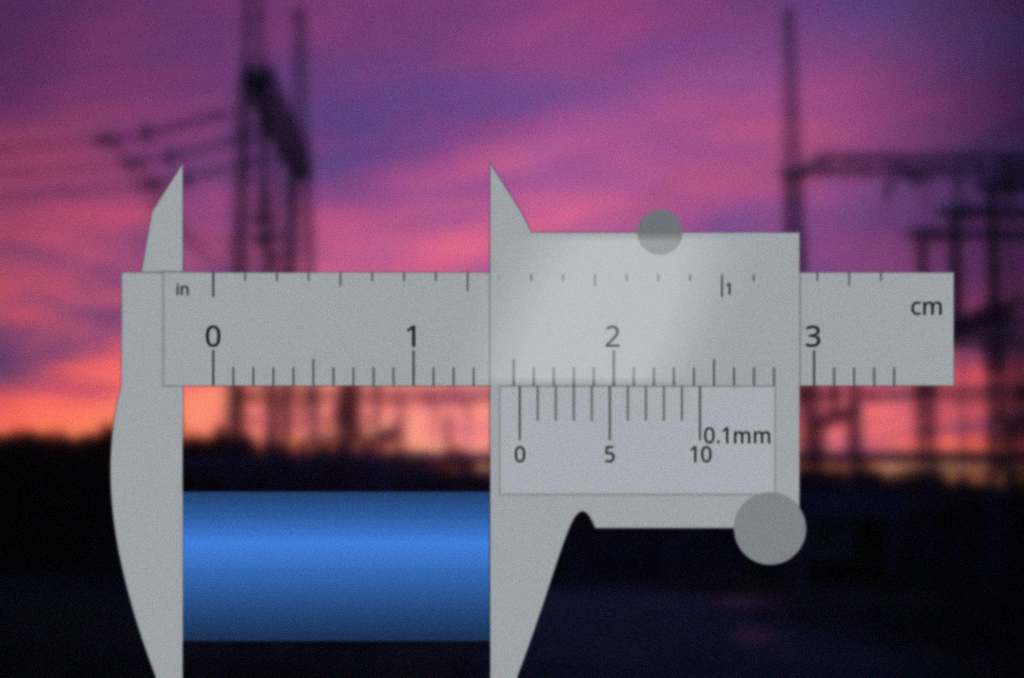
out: 15.3 mm
